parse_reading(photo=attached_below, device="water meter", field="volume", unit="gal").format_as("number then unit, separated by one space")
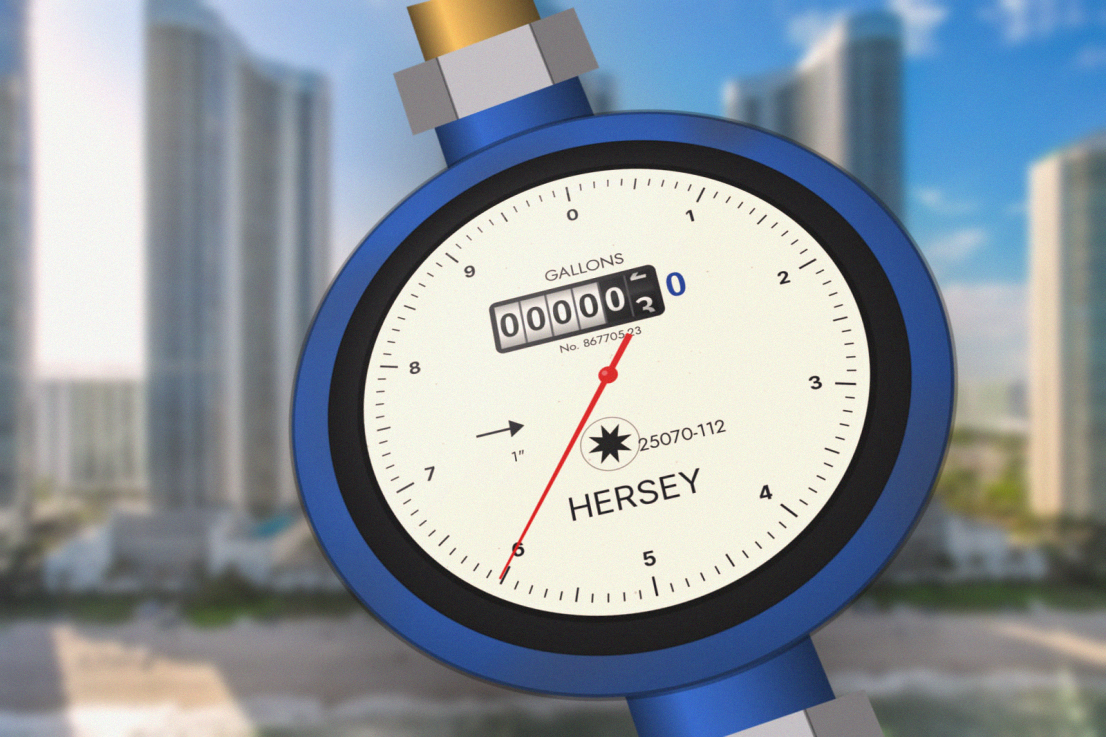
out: 26.0 gal
